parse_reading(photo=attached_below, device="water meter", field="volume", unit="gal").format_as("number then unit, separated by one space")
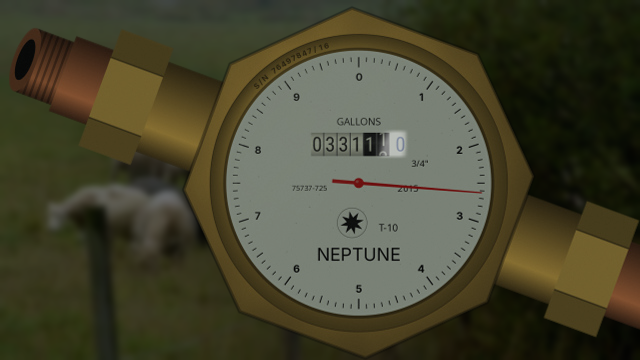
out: 331112.6 gal
